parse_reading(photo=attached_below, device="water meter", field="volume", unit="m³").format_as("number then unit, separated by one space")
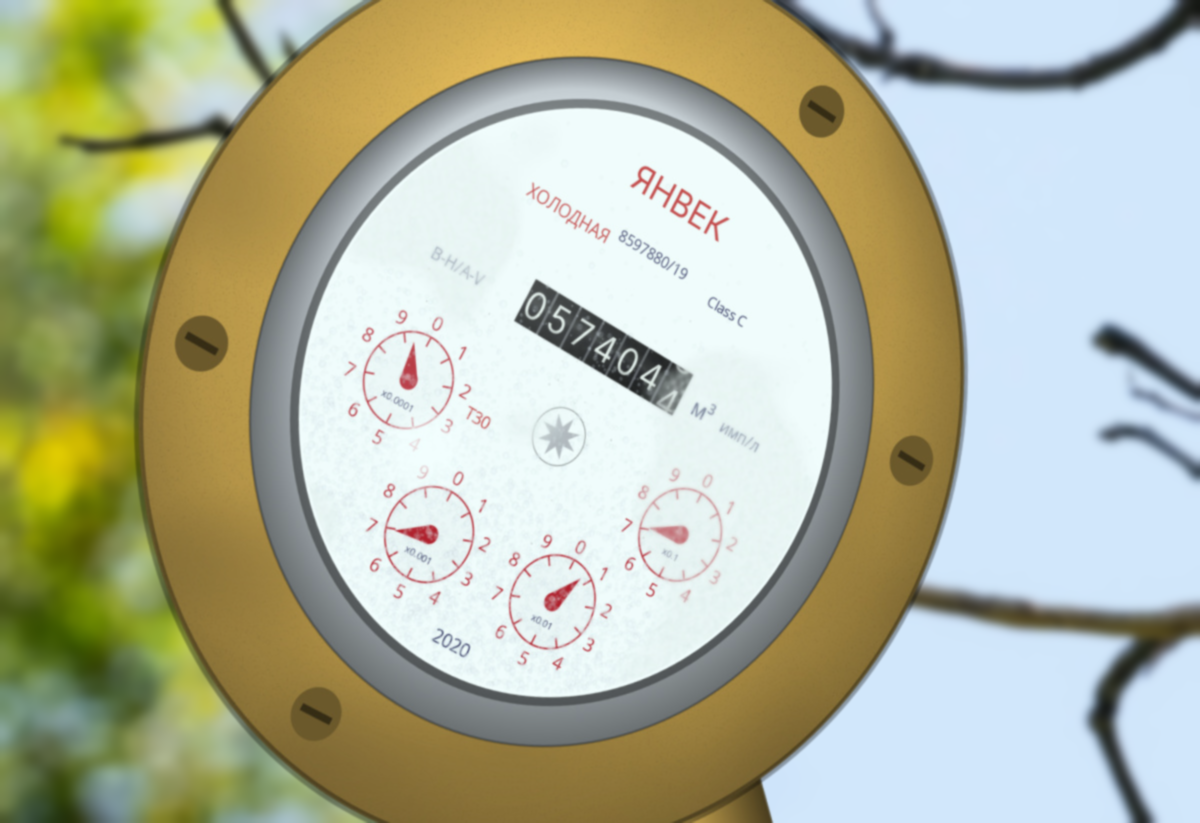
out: 574043.7069 m³
